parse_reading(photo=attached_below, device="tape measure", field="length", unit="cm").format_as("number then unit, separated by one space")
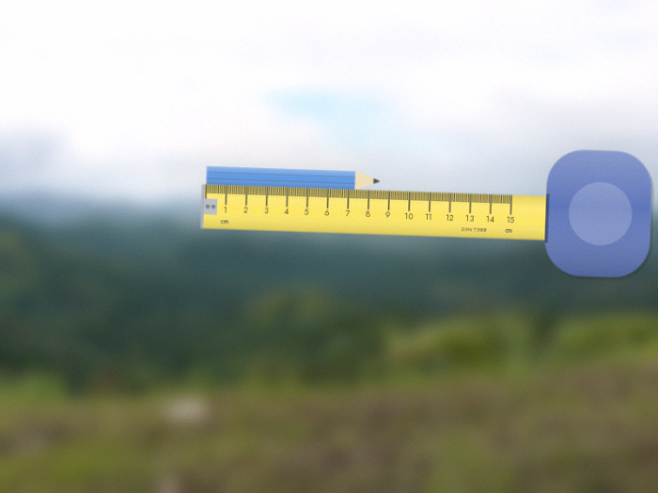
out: 8.5 cm
